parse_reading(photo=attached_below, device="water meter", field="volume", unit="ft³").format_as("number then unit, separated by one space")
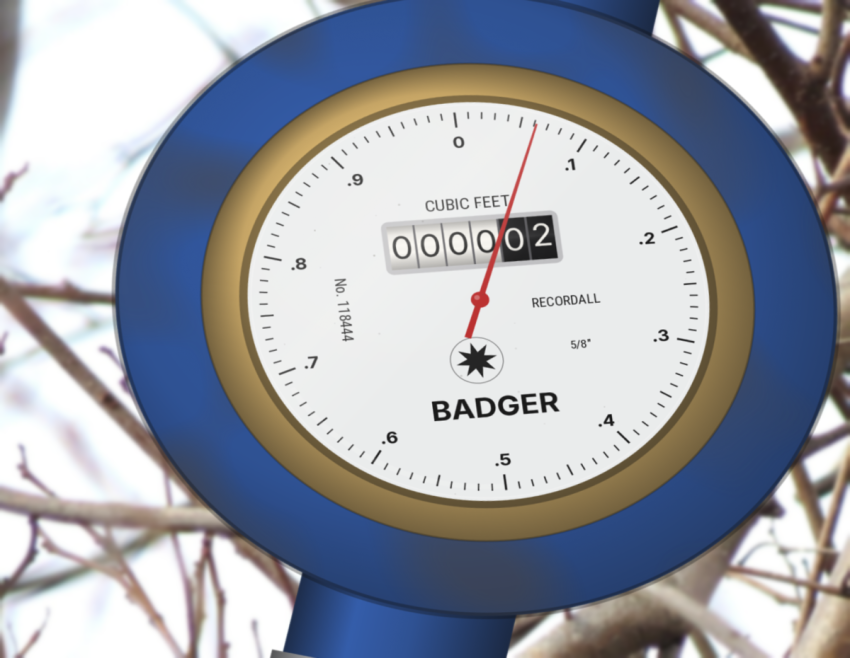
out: 2.06 ft³
